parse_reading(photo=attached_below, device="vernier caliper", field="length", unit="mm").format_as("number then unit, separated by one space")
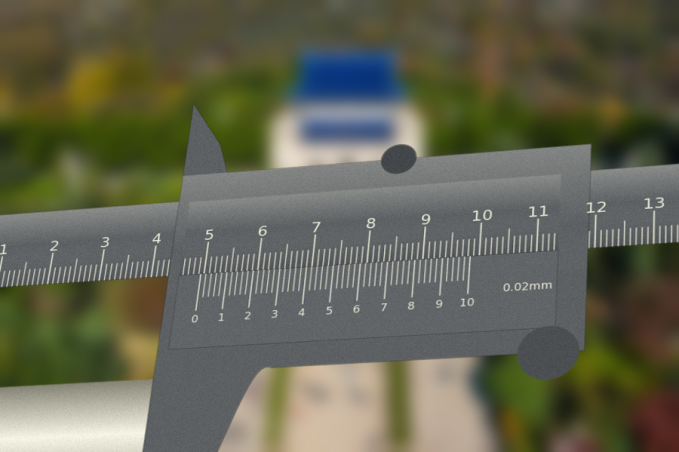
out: 49.4 mm
